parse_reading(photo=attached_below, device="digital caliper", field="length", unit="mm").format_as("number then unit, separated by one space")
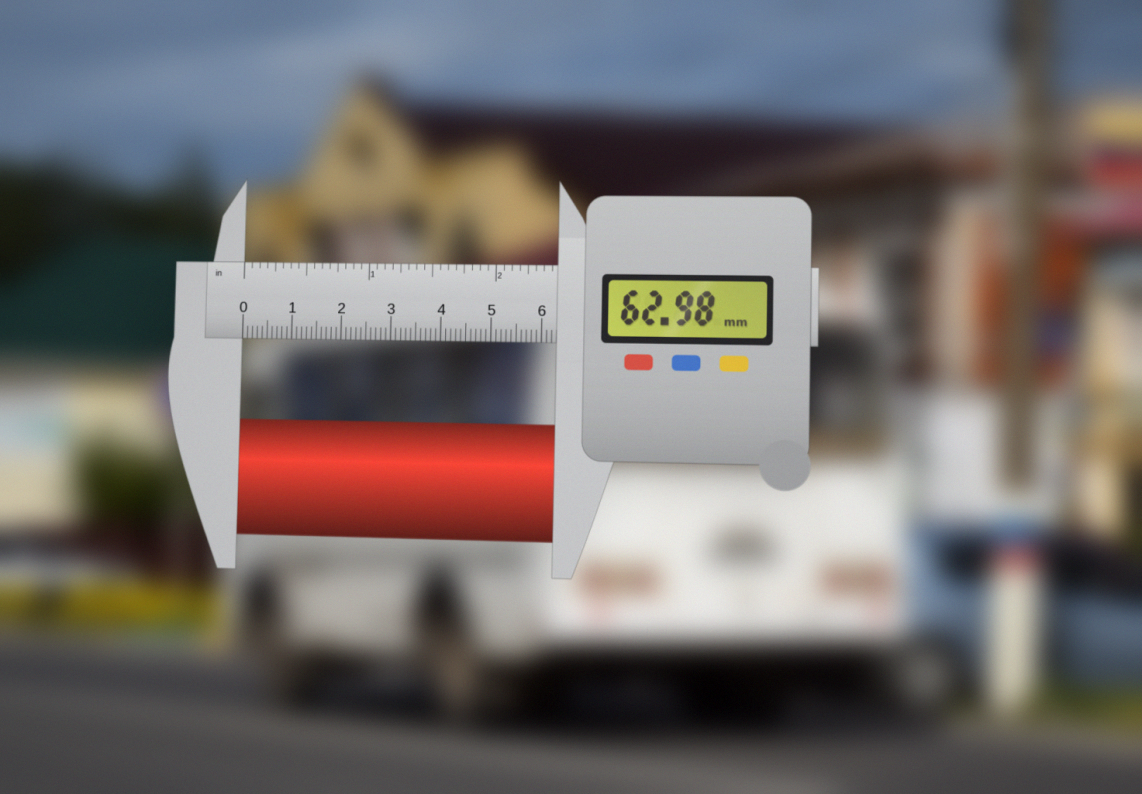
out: 62.98 mm
